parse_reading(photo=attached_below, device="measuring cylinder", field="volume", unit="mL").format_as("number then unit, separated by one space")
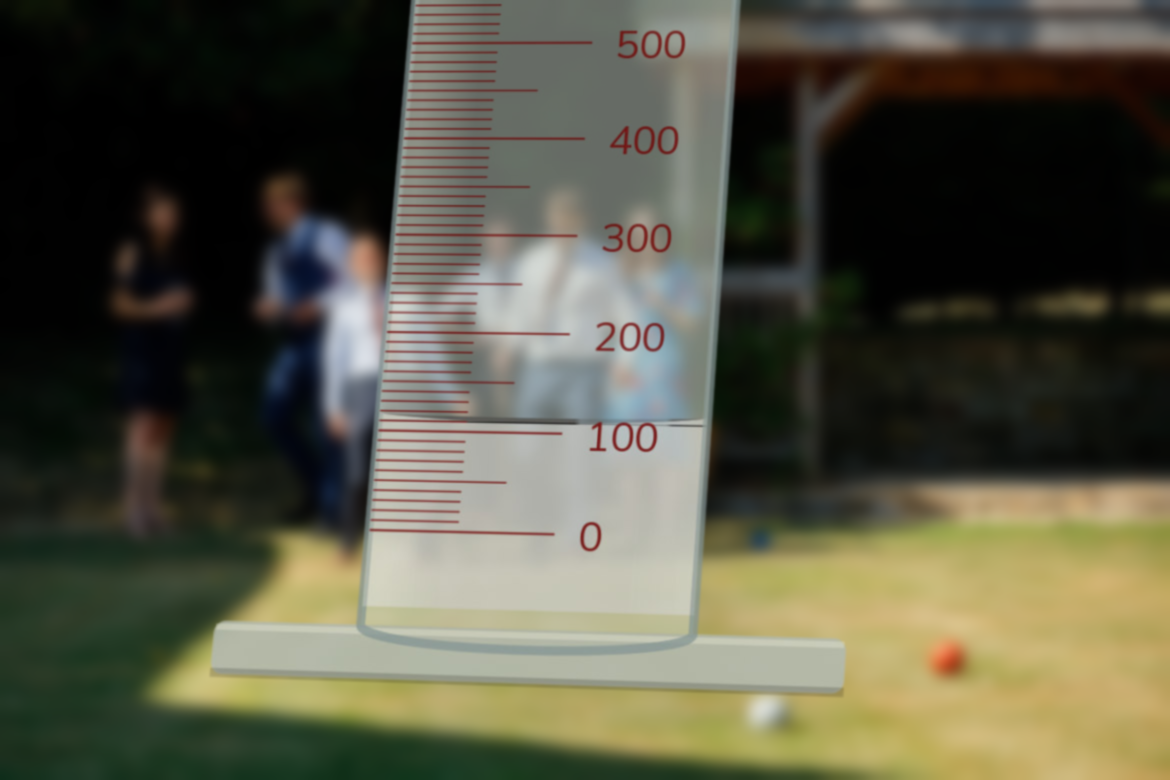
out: 110 mL
